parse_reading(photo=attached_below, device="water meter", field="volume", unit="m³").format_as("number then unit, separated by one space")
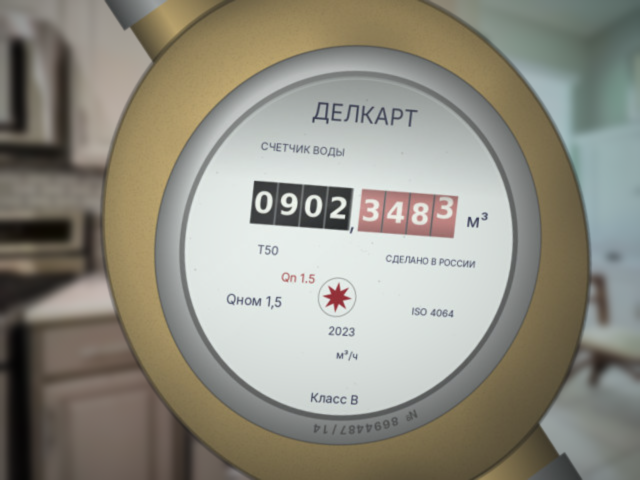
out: 902.3483 m³
